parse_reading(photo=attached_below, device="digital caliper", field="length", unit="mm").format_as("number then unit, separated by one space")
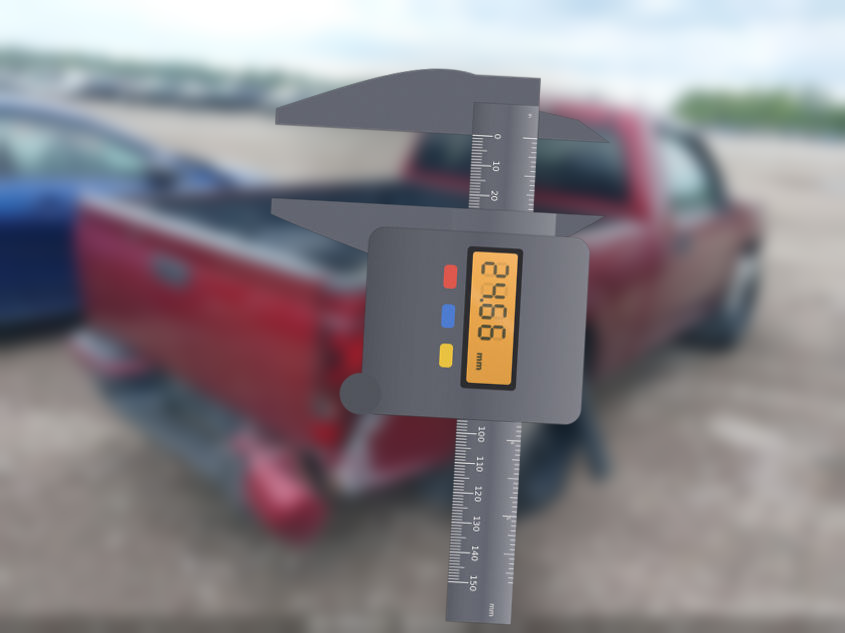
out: 24.66 mm
